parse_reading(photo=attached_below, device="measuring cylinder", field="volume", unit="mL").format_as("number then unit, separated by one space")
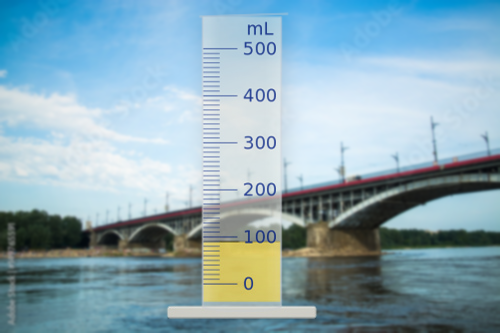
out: 90 mL
